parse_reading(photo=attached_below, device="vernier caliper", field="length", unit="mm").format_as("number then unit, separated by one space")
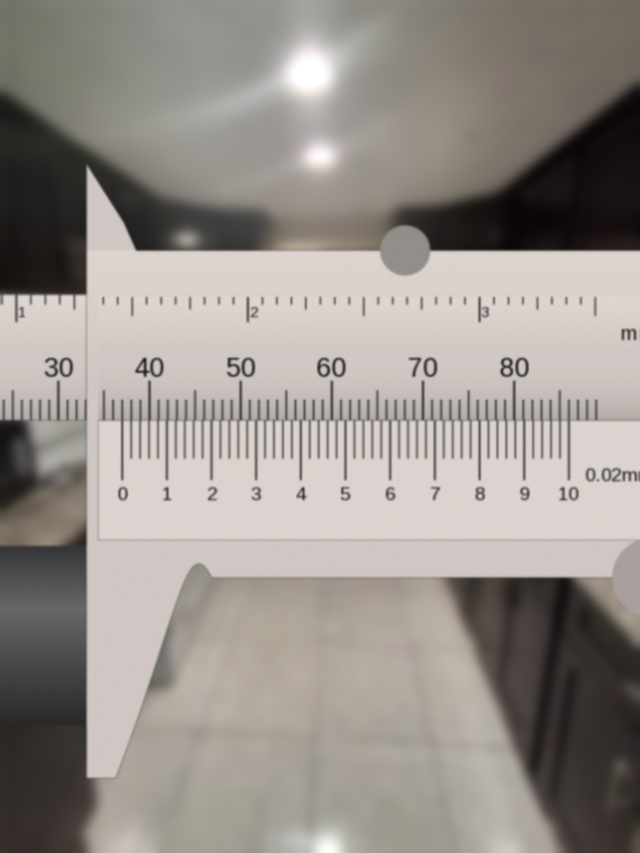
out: 37.0 mm
